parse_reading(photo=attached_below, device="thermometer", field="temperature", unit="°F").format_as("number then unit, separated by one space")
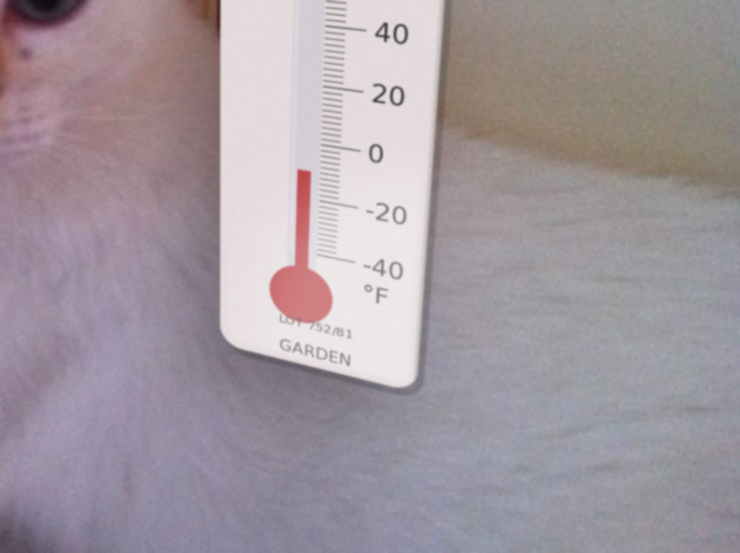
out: -10 °F
